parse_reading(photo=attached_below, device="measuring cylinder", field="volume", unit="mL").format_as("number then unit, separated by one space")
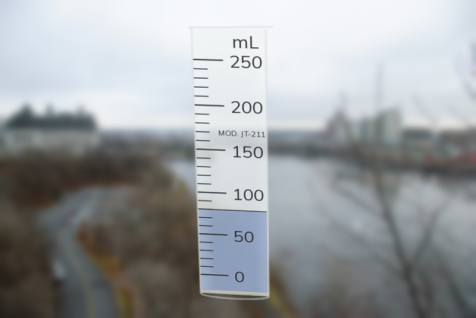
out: 80 mL
